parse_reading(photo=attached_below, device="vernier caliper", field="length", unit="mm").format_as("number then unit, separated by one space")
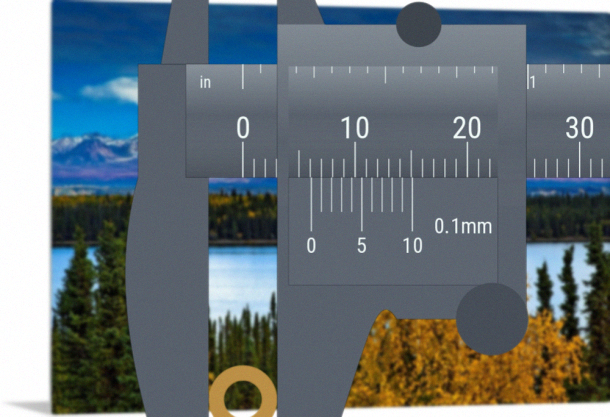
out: 6.1 mm
